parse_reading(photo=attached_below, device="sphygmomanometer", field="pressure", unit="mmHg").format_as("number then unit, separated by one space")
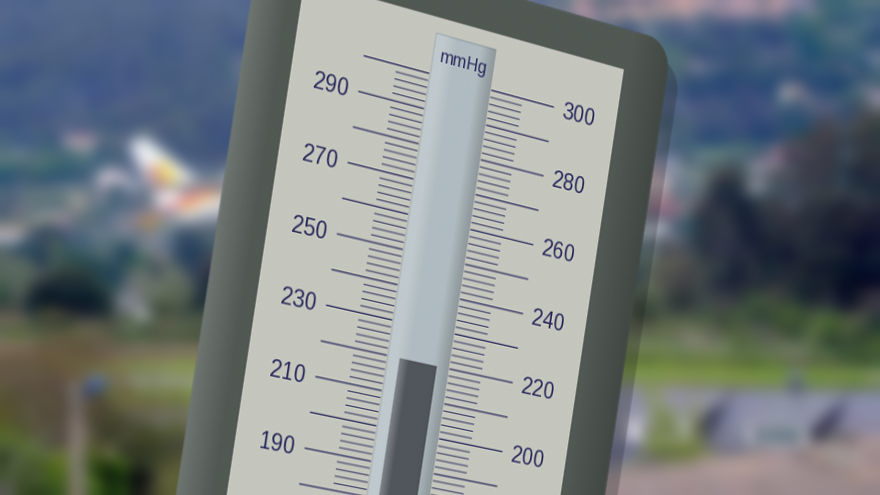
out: 220 mmHg
